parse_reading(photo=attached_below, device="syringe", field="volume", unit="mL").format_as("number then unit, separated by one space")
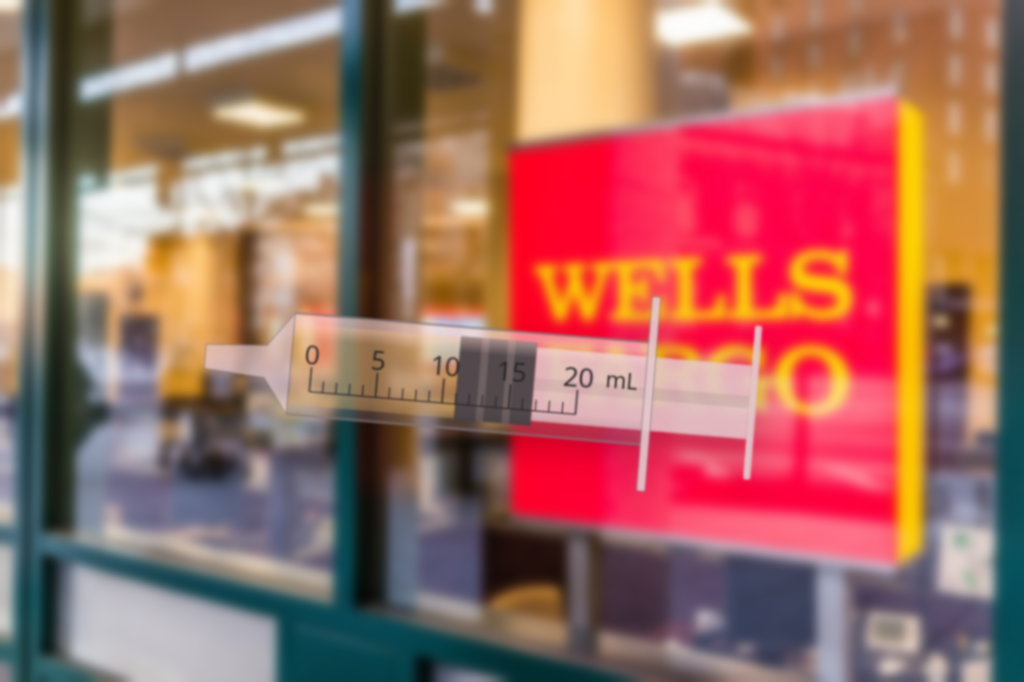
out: 11 mL
